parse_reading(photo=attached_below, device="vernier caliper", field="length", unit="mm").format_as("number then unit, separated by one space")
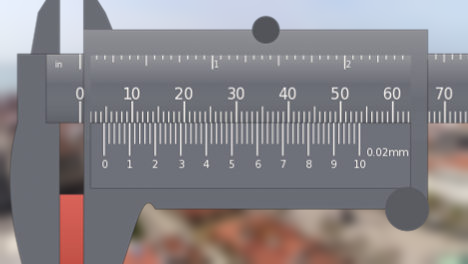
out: 4.6 mm
